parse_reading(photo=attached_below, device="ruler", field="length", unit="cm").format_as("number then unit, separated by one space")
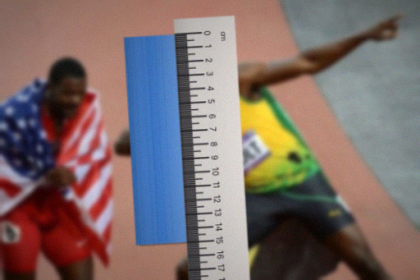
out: 15 cm
